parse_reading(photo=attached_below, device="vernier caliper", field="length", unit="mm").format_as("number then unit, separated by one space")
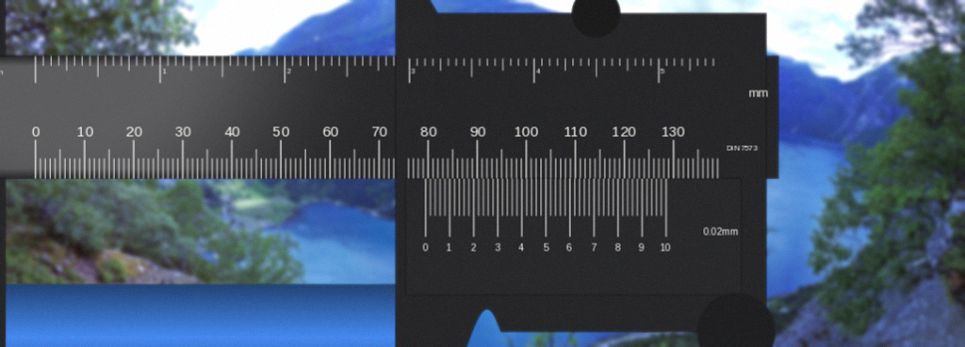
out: 79.5 mm
